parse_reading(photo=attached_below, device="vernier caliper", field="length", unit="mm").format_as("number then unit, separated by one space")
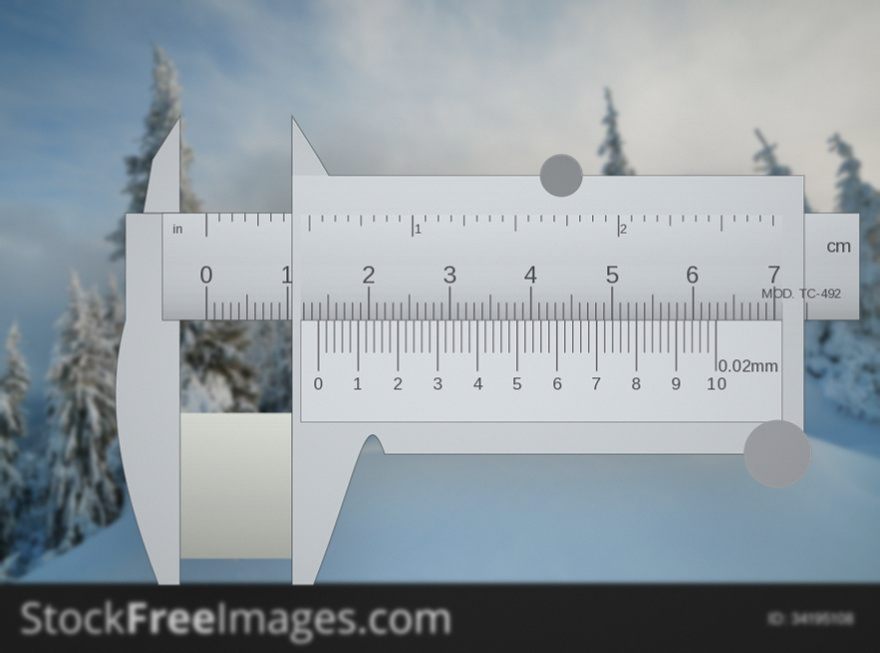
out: 13.8 mm
